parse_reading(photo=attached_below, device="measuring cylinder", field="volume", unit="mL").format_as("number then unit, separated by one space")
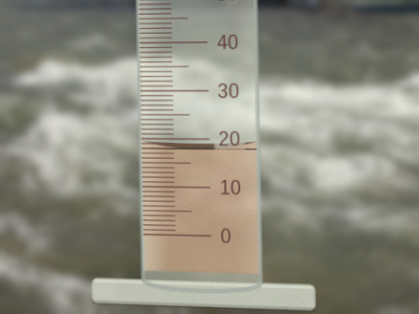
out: 18 mL
